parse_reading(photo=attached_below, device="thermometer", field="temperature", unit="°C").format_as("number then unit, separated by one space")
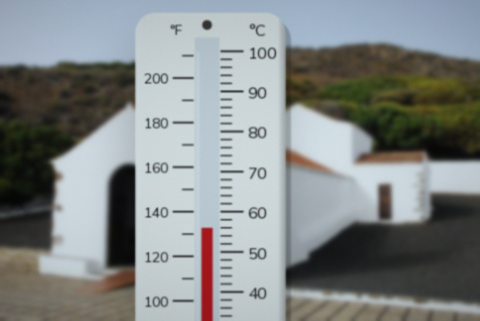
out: 56 °C
